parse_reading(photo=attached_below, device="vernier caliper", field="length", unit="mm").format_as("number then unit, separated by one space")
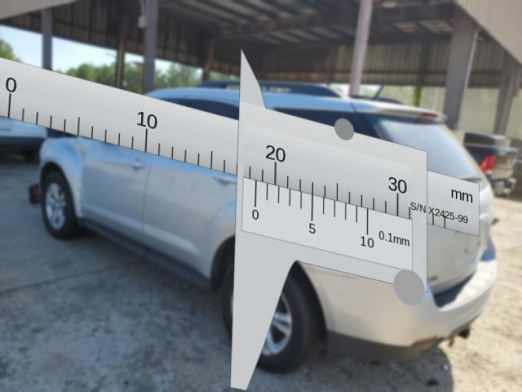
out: 18.5 mm
